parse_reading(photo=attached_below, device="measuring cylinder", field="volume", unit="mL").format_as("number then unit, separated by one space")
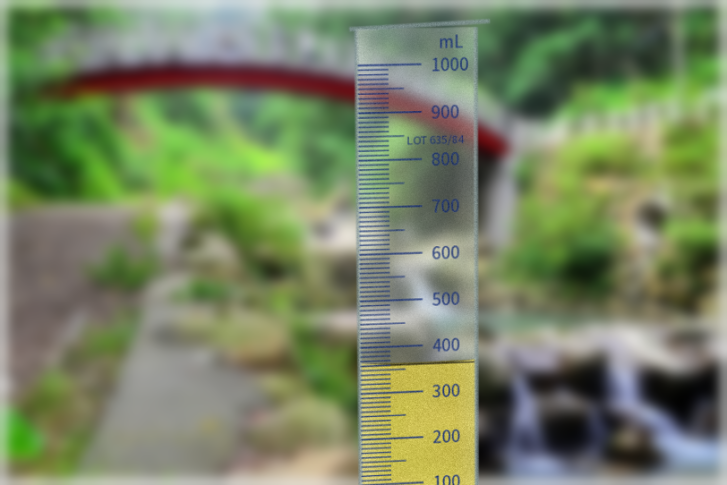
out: 360 mL
